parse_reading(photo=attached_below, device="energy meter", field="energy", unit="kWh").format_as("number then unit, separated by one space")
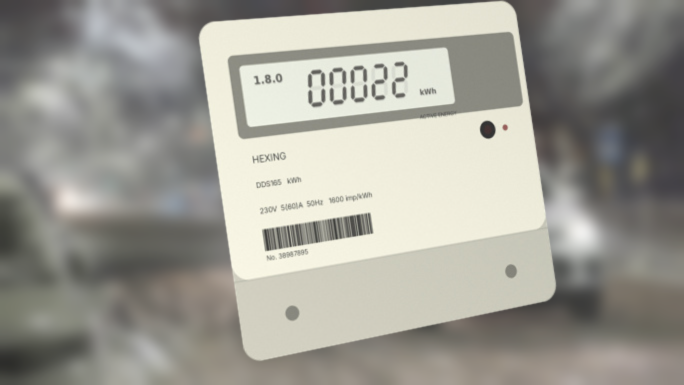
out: 22 kWh
